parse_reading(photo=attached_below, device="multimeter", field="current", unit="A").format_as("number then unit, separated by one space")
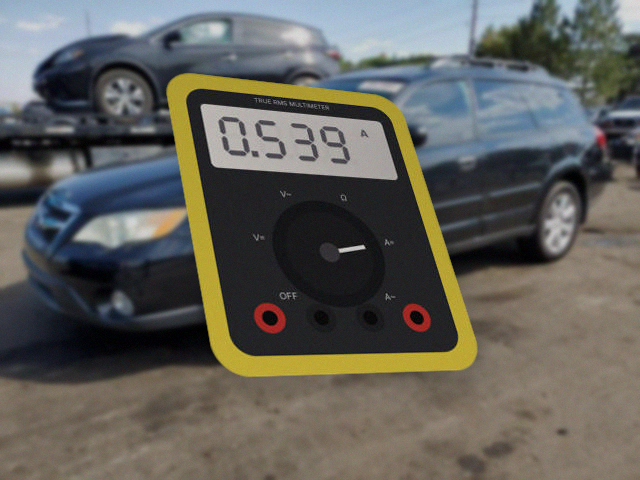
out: 0.539 A
